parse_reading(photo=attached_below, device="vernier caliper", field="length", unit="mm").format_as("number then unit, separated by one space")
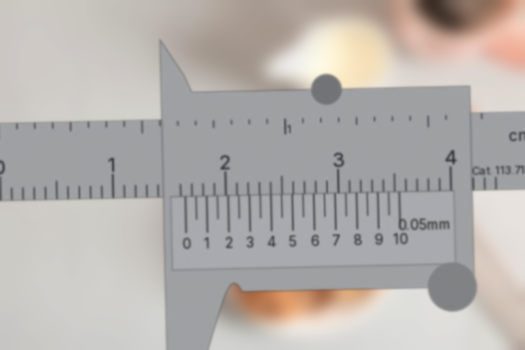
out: 16.4 mm
